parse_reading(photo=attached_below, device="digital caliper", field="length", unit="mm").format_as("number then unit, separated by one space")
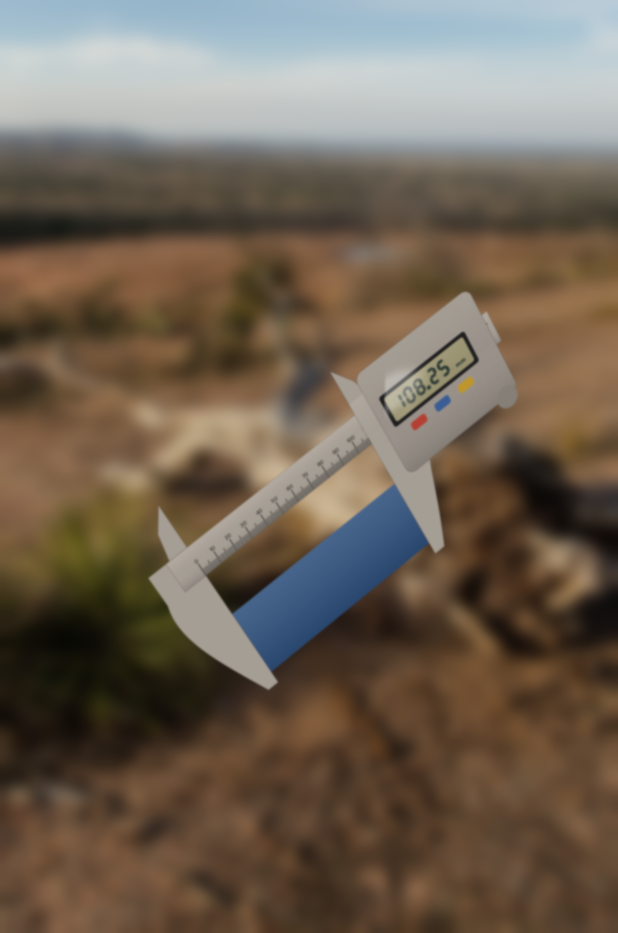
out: 108.25 mm
